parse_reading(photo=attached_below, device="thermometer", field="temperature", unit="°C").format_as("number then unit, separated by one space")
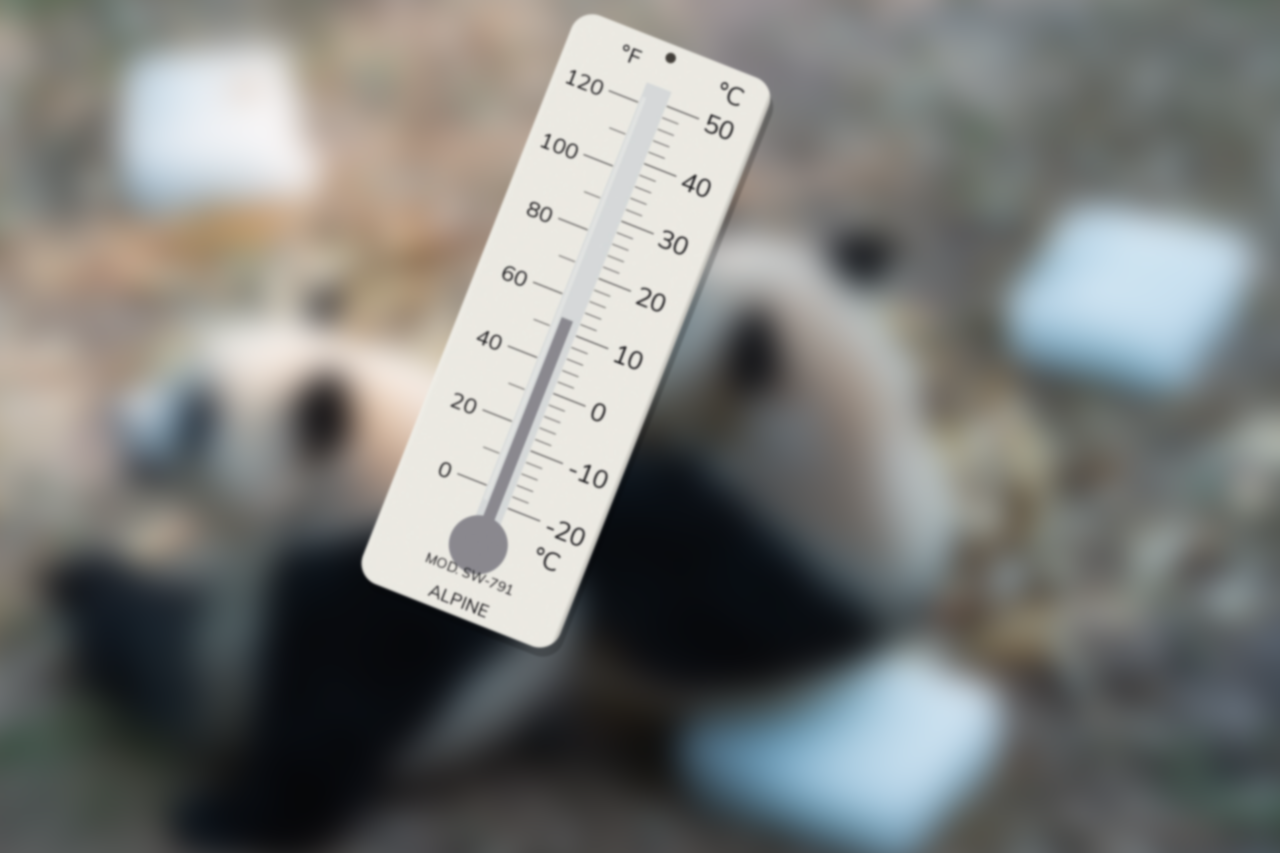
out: 12 °C
